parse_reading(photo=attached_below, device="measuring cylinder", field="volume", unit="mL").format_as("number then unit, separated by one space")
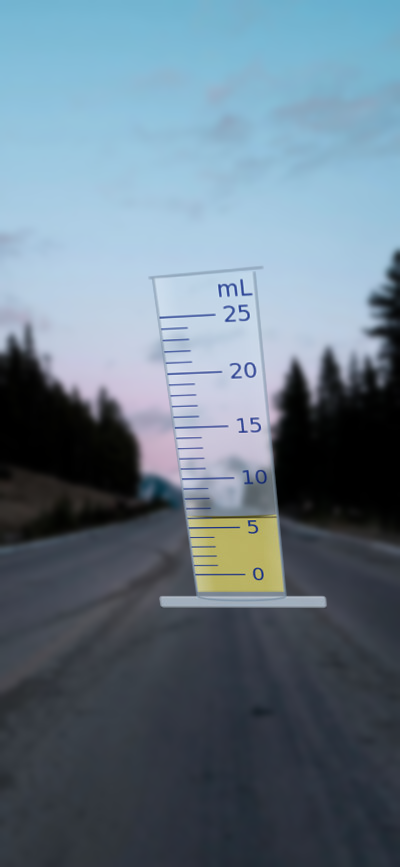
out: 6 mL
